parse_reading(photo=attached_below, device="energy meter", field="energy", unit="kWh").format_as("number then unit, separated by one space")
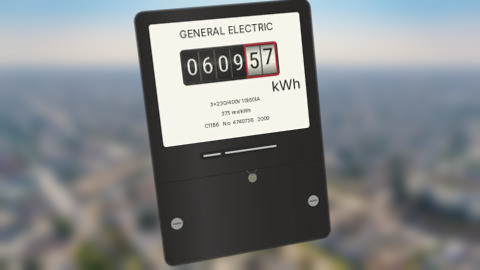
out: 609.57 kWh
